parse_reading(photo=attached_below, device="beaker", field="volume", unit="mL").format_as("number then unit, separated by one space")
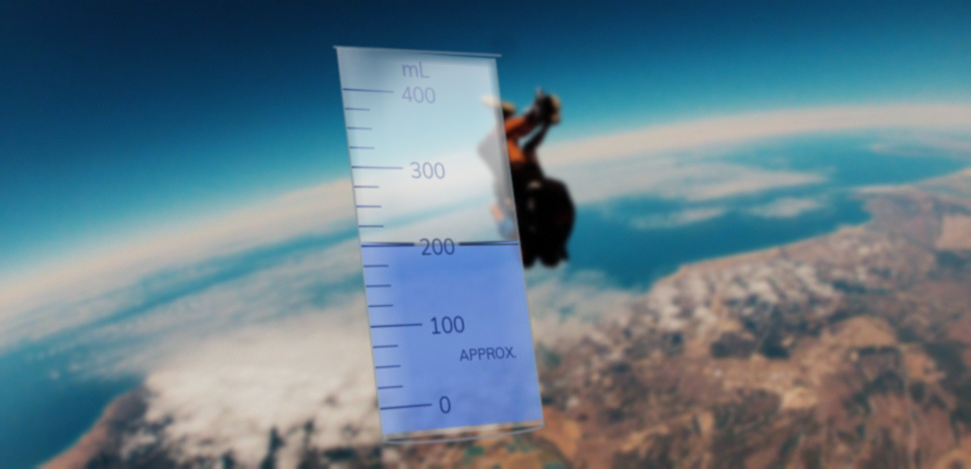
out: 200 mL
